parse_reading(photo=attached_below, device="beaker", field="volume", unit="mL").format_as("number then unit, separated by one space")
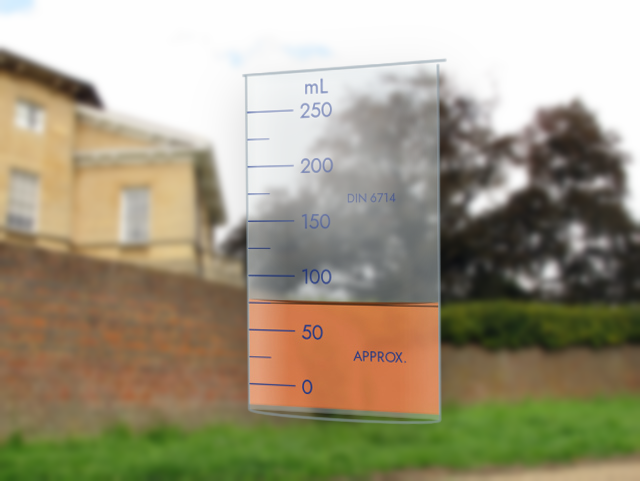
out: 75 mL
